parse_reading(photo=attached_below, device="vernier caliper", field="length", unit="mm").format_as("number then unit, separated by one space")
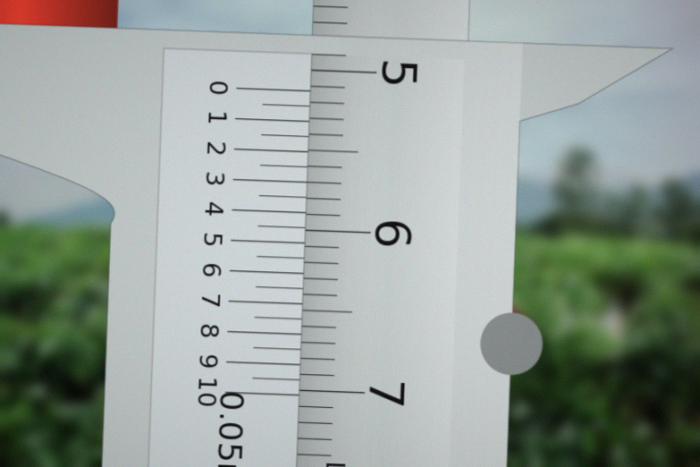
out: 51.3 mm
